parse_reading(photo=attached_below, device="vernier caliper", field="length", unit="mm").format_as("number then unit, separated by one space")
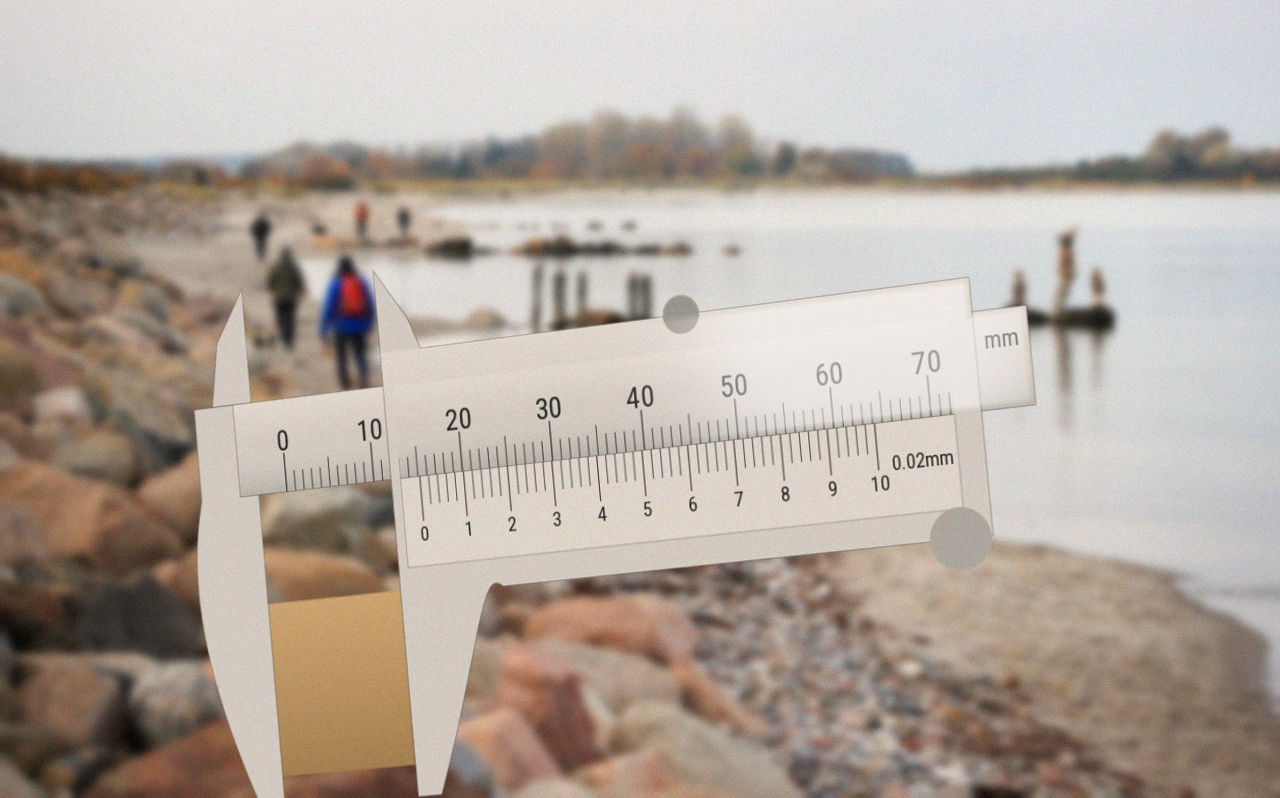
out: 15.2 mm
